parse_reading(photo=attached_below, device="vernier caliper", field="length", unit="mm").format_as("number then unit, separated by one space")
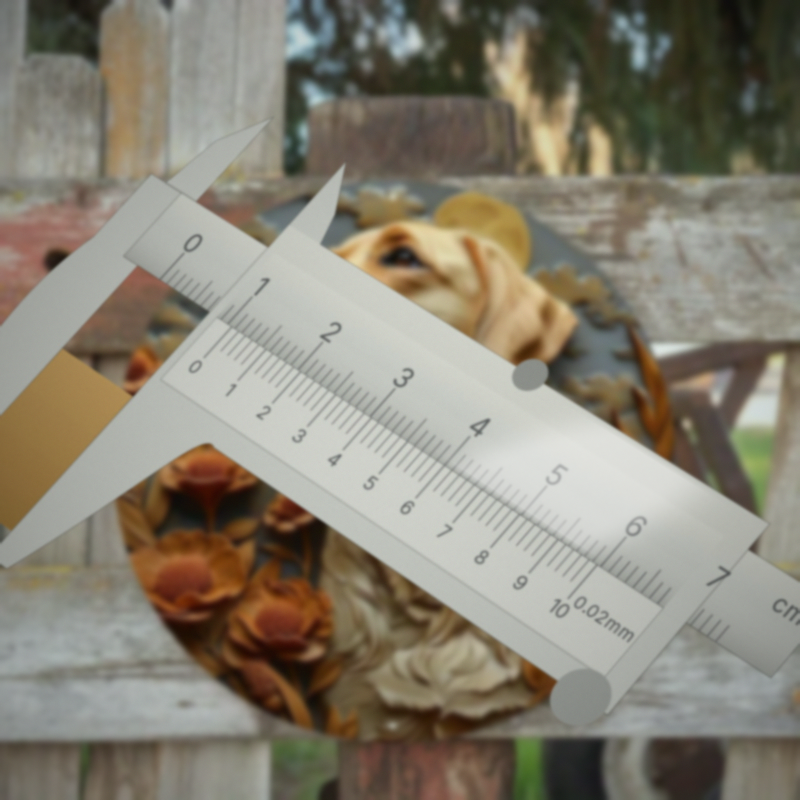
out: 10.6 mm
